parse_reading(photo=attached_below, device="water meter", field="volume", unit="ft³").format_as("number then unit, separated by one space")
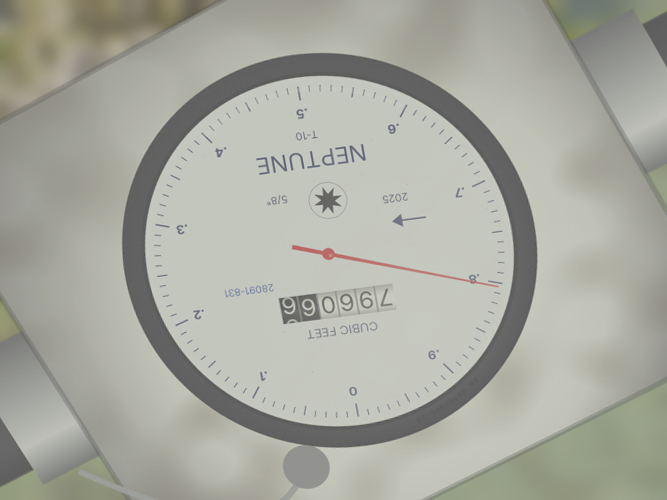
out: 796065.80 ft³
